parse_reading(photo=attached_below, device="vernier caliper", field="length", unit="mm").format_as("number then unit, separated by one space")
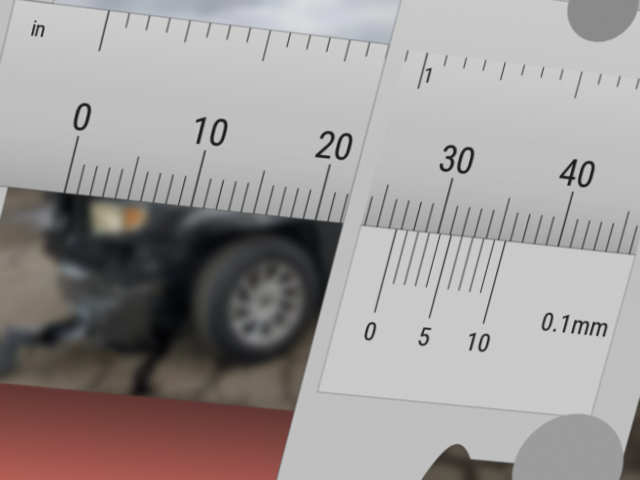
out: 26.6 mm
